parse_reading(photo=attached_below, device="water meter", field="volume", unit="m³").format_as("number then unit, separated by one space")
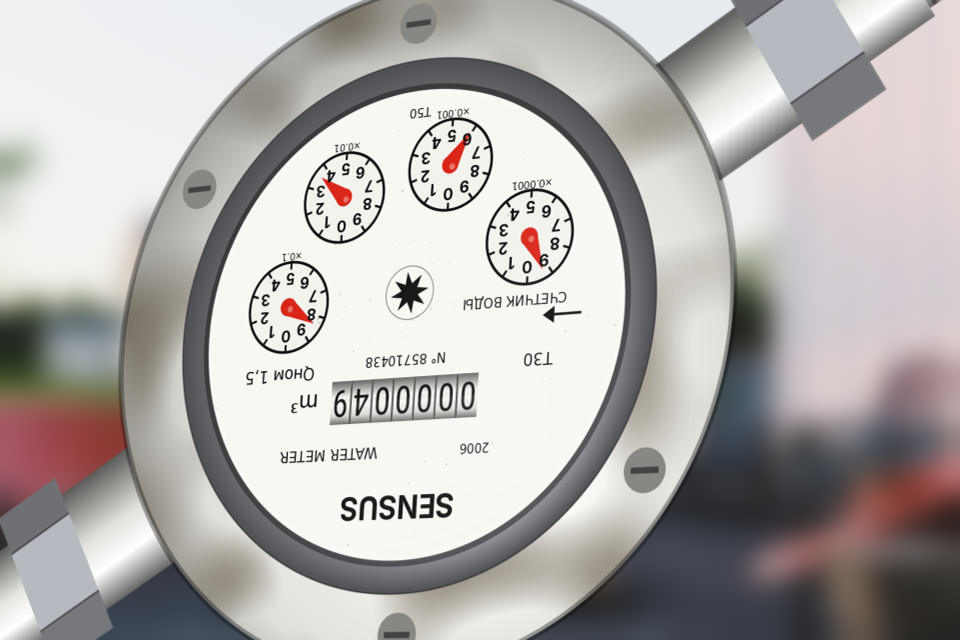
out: 49.8359 m³
